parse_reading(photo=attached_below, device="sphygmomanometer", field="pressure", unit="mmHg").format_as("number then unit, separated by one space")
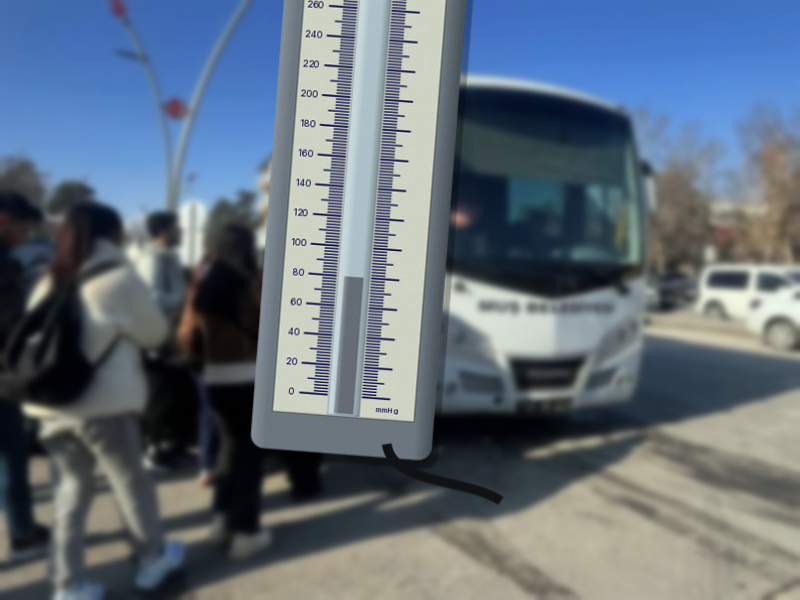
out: 80 mmHg
